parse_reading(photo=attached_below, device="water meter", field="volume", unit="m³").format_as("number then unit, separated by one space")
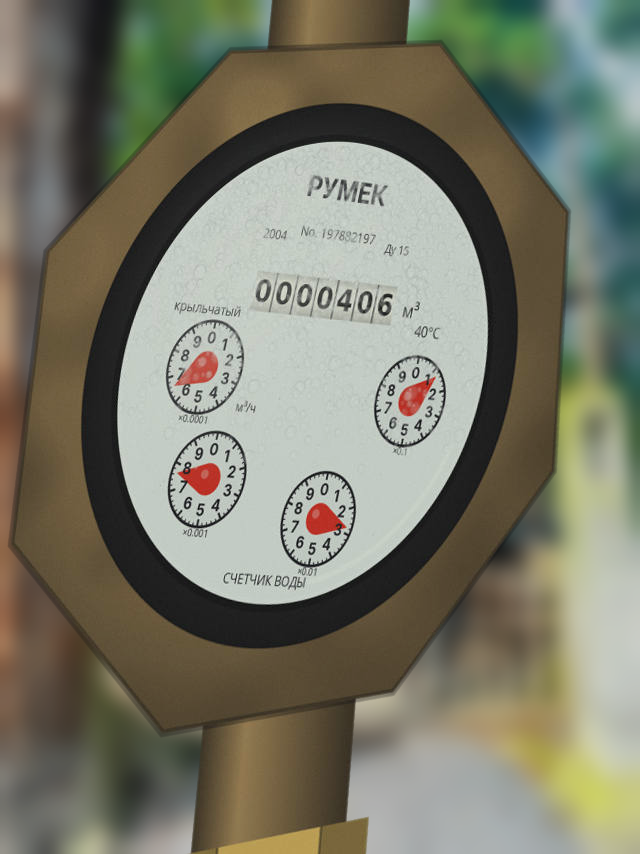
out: 406.1276 m³
